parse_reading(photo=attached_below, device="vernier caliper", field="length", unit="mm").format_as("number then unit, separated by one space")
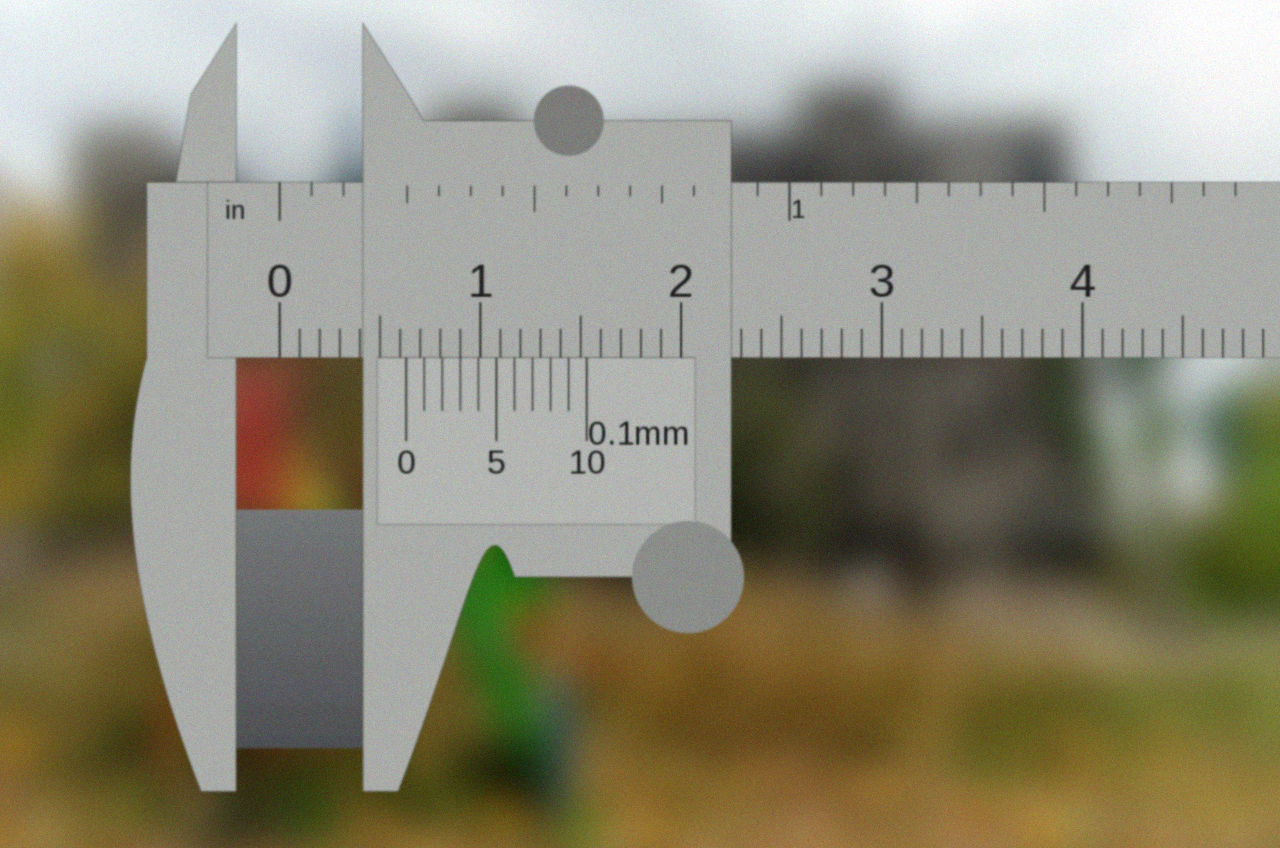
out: 6.3 mm
